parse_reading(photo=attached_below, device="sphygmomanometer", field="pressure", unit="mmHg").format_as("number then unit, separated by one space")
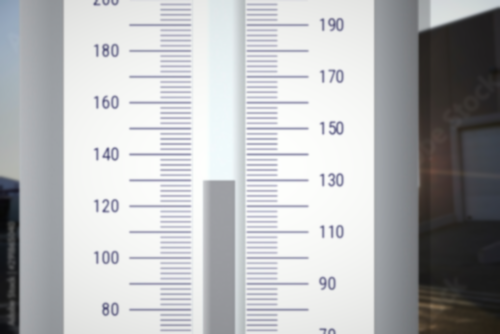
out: 130 mmHg
